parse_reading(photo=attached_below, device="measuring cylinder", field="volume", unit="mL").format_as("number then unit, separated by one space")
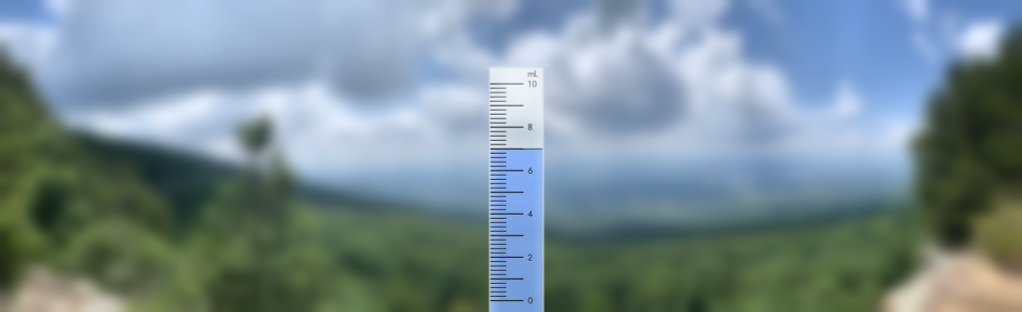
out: 7 mL
